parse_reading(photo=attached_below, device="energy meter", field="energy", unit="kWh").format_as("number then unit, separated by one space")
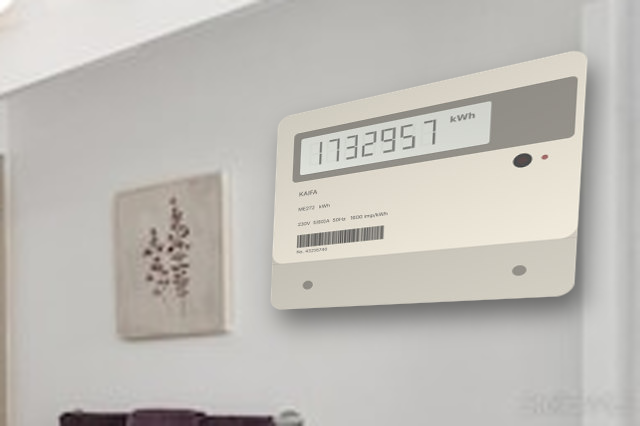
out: 1732957 kWh
